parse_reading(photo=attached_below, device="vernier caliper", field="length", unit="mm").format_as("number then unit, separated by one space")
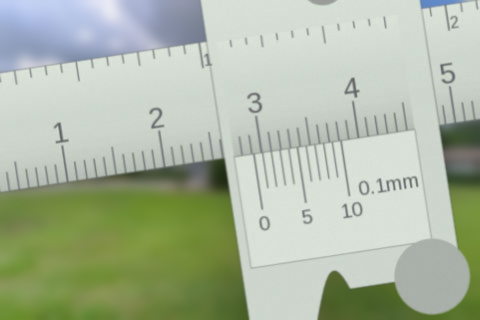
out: 29.2 mm
